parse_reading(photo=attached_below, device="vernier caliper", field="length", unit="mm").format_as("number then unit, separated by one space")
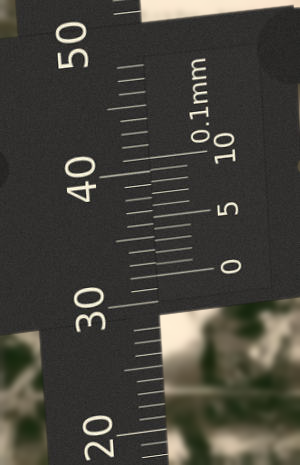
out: 32.0 mm
